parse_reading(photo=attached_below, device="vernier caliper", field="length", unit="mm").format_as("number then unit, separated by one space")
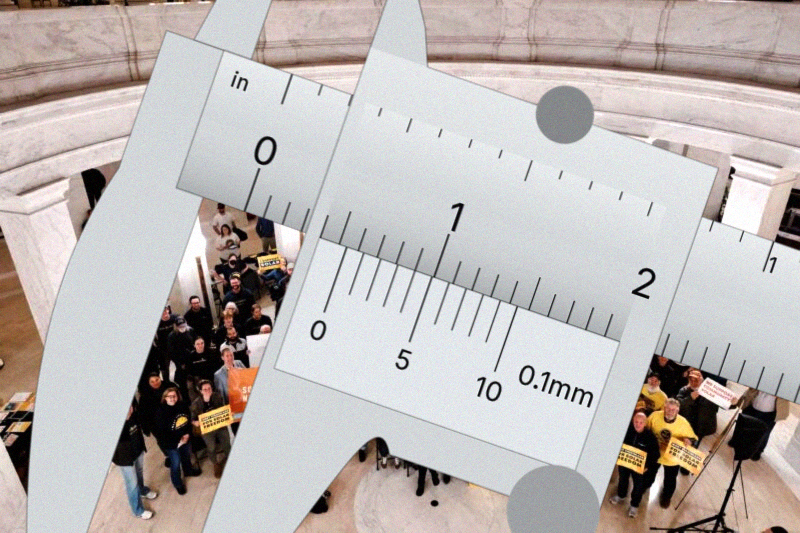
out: 5.4 mm
